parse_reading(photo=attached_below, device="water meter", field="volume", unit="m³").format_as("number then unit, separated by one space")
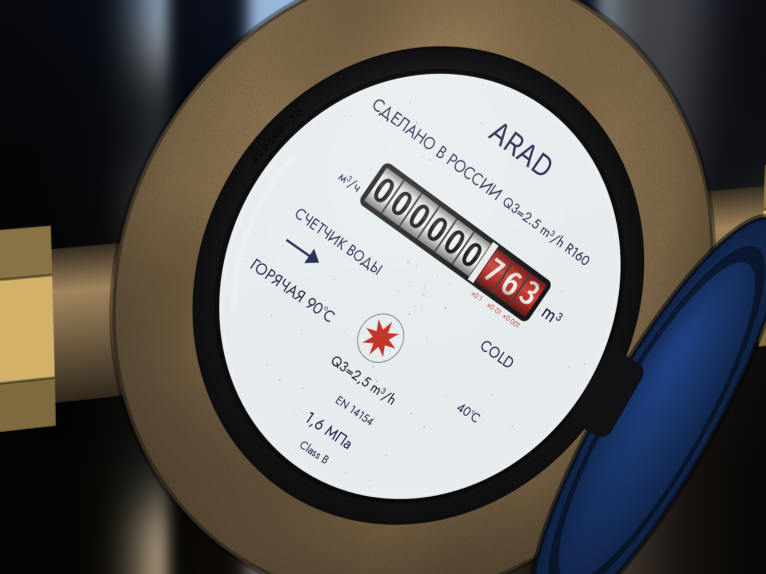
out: 0.763 m³
